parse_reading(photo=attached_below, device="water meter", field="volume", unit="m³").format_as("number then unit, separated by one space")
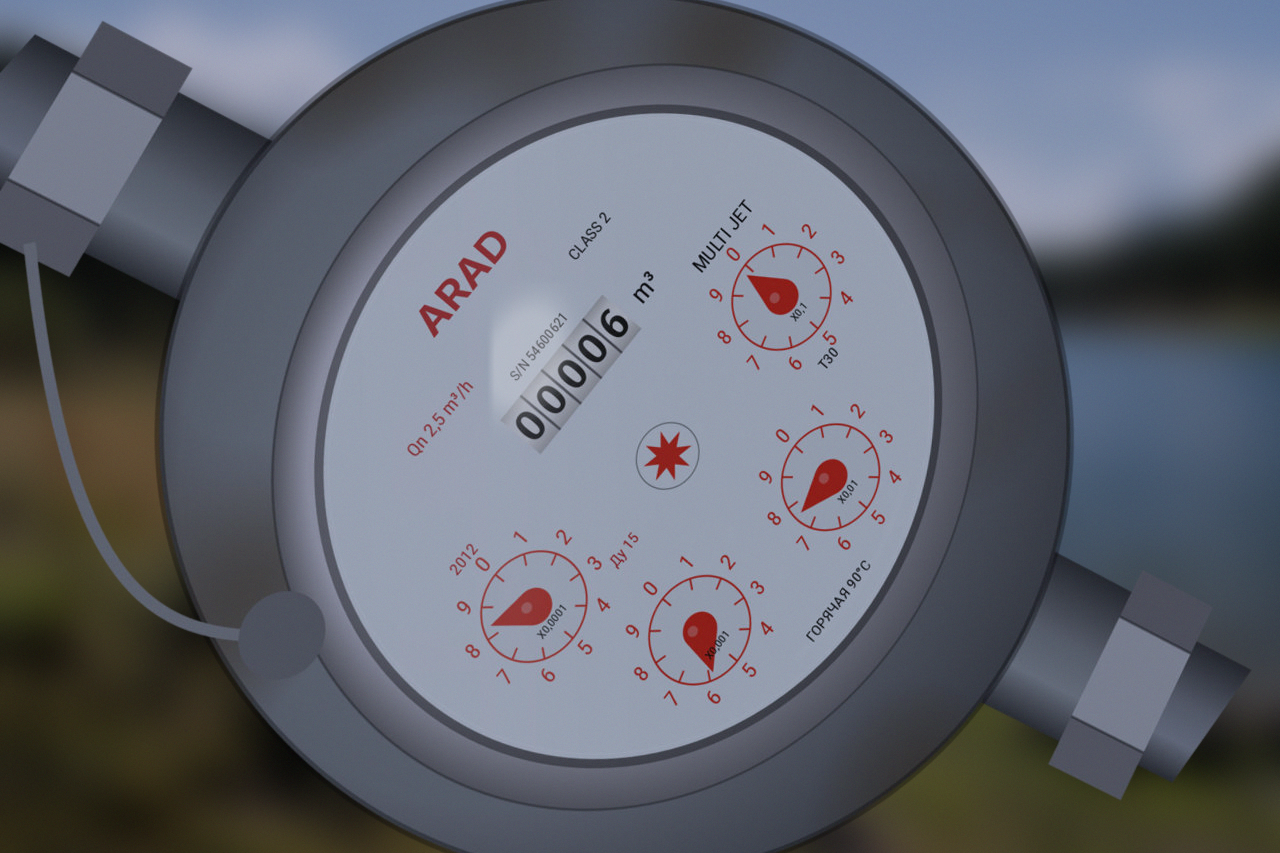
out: 5.9758 m³
